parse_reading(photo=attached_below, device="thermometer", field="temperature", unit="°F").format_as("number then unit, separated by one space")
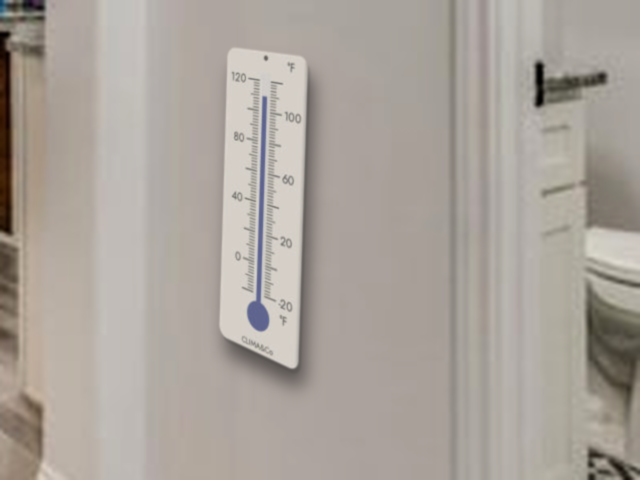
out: 110 °F
